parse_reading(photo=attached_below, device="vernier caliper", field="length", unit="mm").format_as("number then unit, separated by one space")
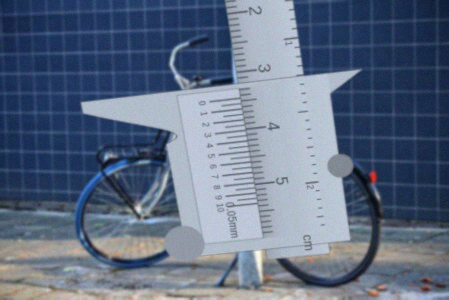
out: 34.5 mm
